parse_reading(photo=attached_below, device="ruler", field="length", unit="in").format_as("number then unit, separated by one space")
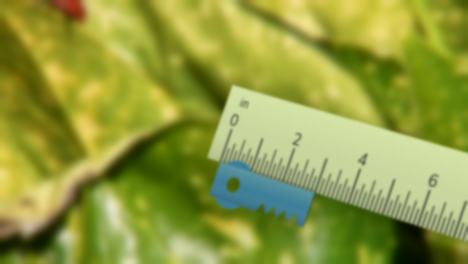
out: 3 in
